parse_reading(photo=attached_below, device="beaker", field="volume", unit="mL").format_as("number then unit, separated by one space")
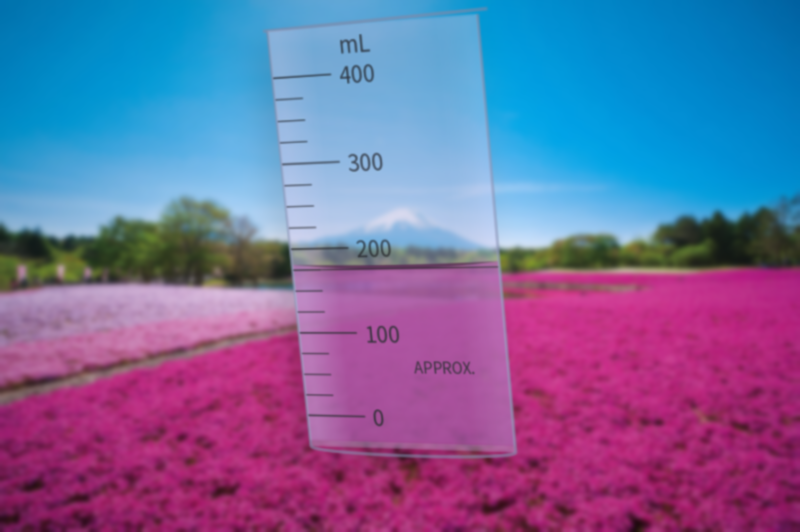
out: 175 mL
